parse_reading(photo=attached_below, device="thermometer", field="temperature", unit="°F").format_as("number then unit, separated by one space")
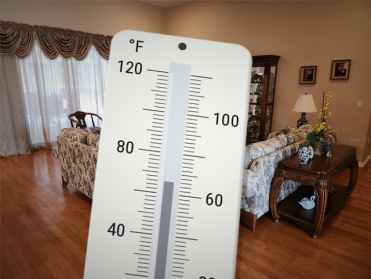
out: 66 °F
